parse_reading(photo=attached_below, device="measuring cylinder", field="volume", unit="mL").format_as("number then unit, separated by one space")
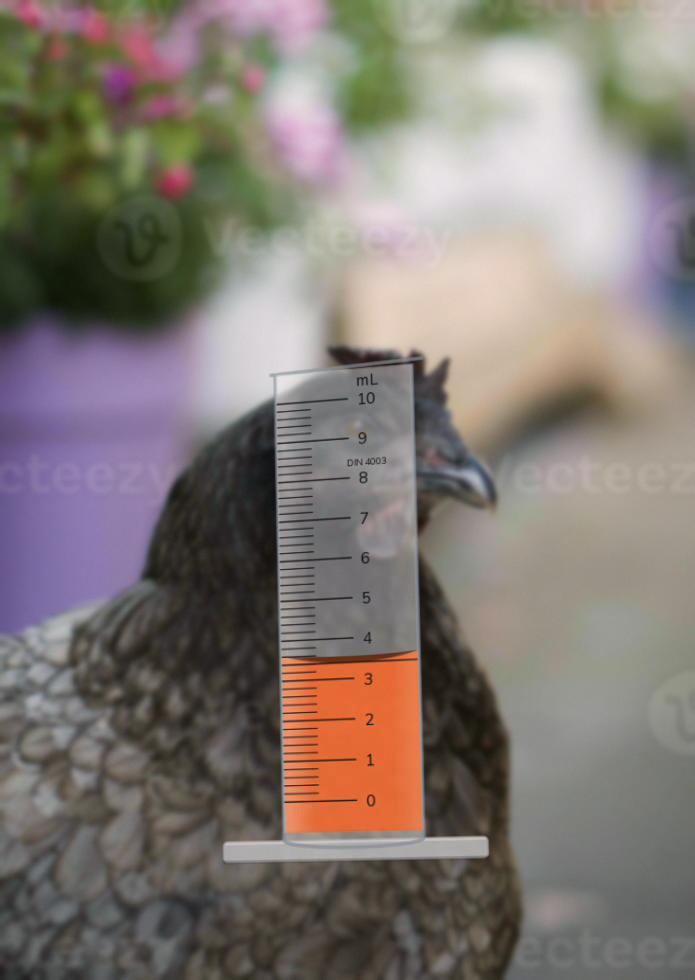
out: 3.4 mL
